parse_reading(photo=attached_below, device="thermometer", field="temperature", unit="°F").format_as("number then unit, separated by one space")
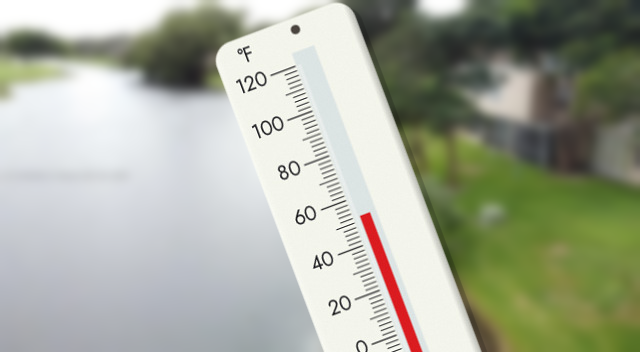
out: 52 °F
